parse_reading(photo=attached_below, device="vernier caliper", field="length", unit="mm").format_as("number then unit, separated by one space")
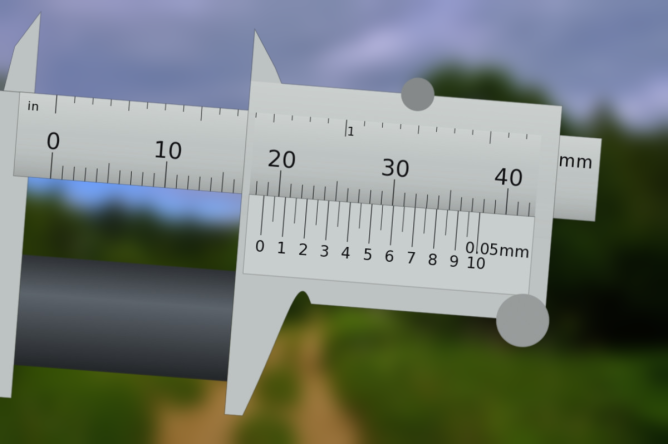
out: 18.7 mm
